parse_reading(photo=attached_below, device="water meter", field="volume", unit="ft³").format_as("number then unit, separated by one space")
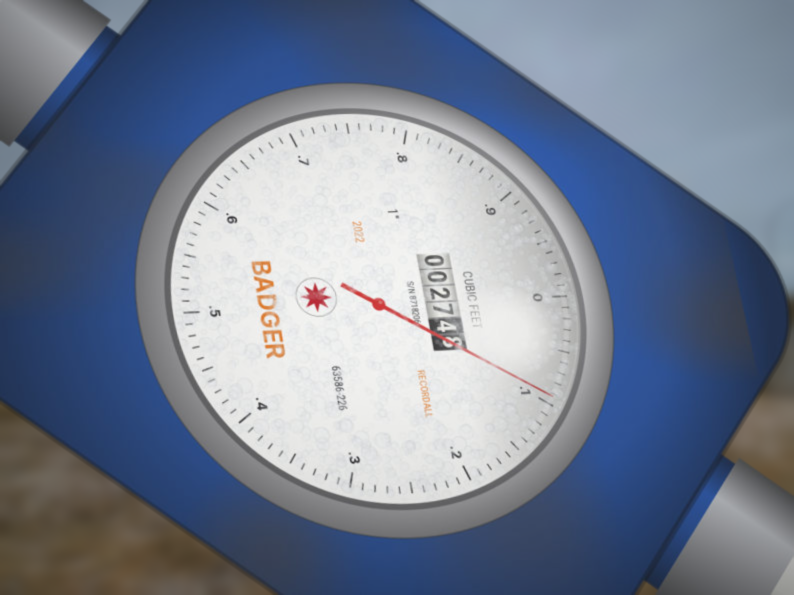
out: 2748.09 ft³
